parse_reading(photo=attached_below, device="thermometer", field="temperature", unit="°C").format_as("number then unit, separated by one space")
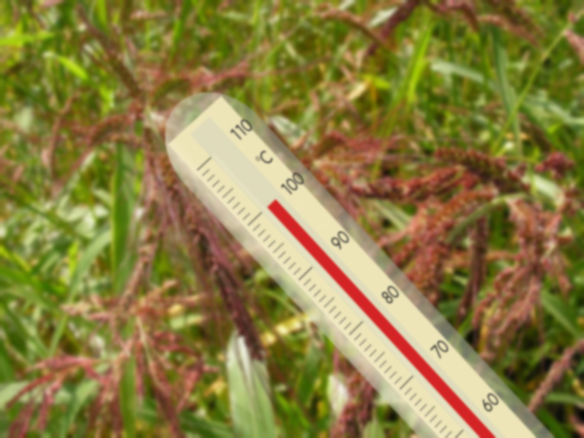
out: 100 °C
